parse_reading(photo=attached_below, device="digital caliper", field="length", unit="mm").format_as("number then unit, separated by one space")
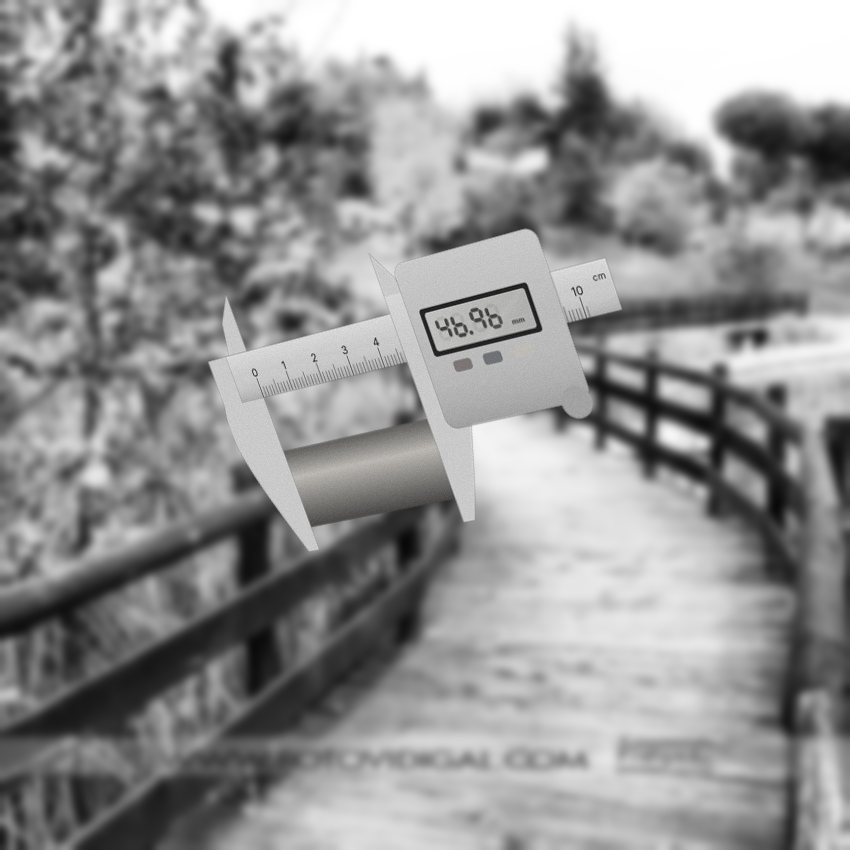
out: 46.96 mm
